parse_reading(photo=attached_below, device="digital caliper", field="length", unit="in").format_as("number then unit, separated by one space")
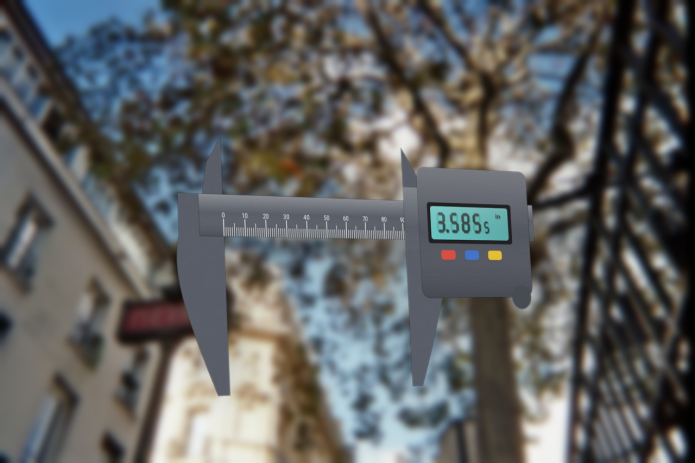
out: 3.5855 in
